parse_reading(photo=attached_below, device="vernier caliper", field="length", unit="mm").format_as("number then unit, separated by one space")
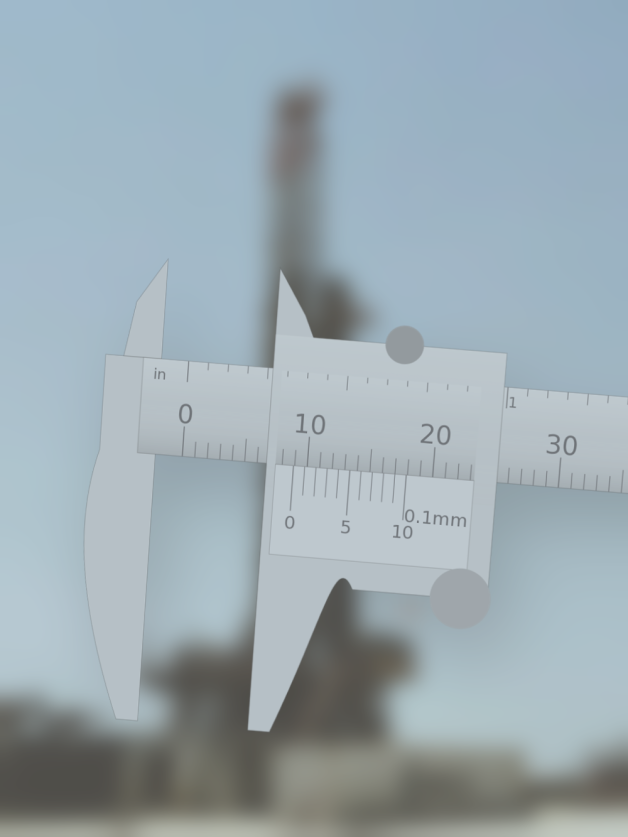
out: 8.9 mm
